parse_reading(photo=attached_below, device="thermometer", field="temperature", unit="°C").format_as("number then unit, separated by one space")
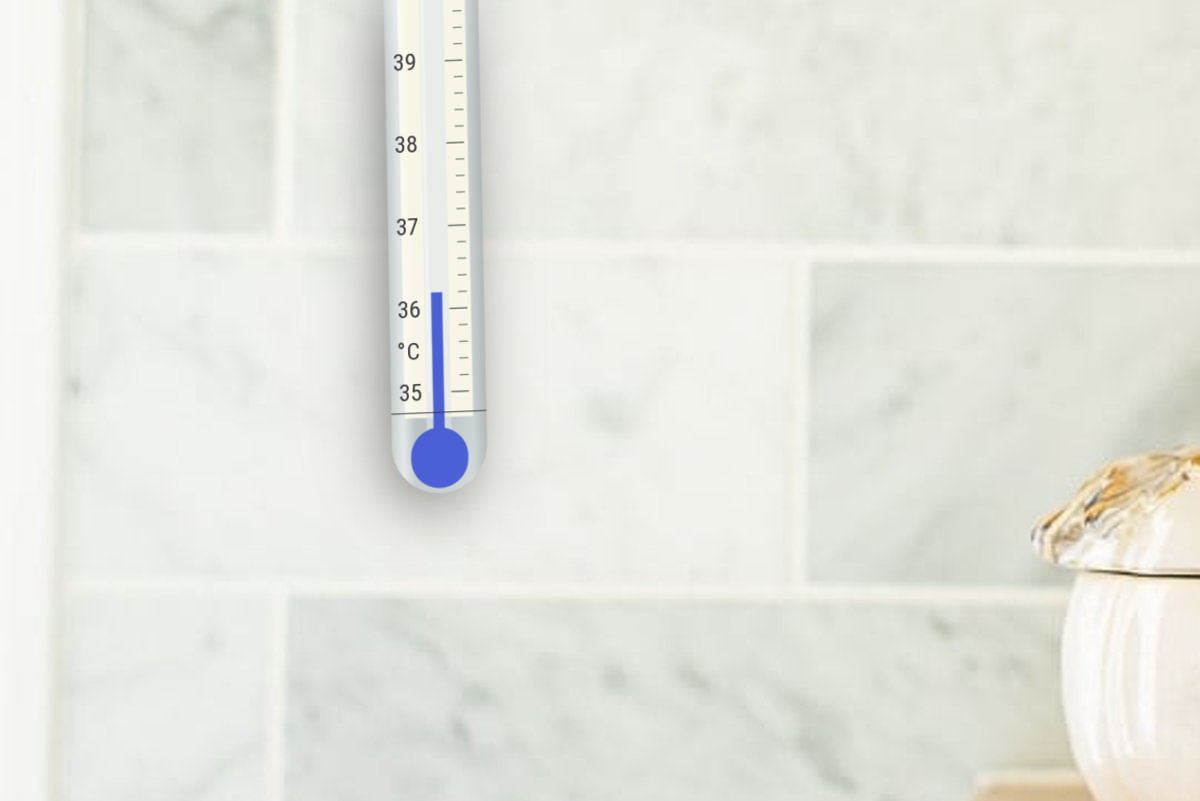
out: 36.2 °C
